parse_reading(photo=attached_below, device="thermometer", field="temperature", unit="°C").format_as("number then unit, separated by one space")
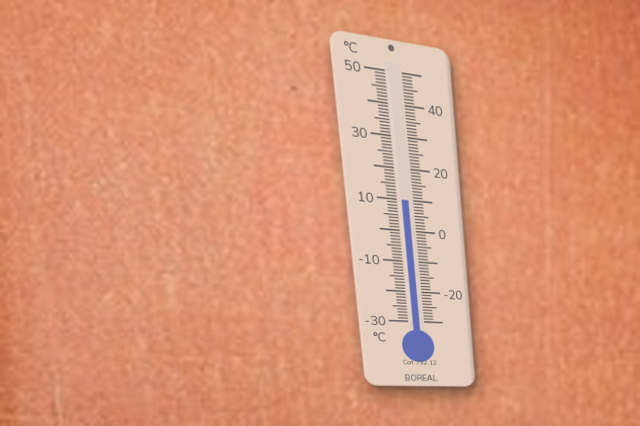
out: 10 °C
